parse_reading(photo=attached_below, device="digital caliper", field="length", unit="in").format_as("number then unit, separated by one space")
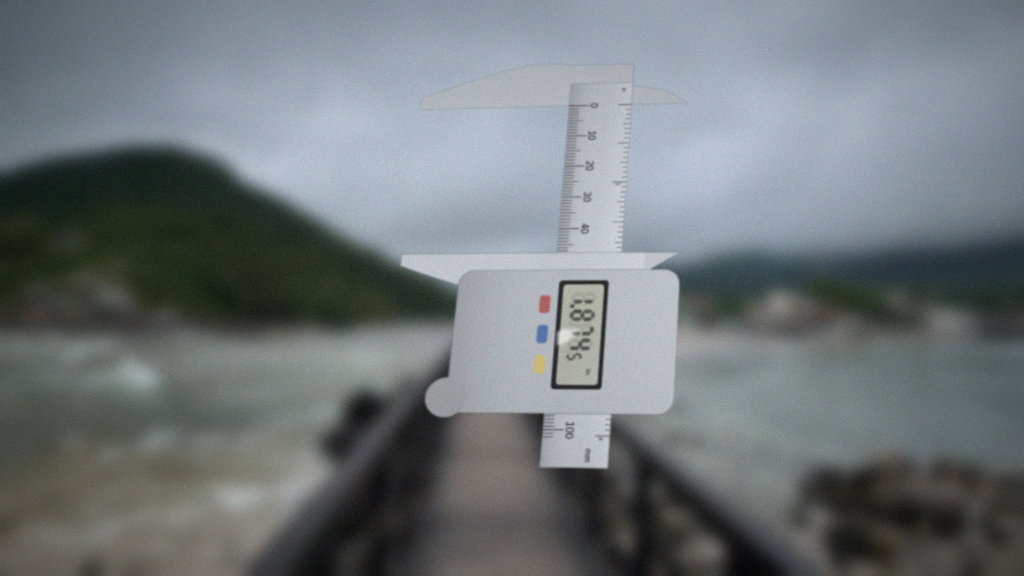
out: 1.8745 in
